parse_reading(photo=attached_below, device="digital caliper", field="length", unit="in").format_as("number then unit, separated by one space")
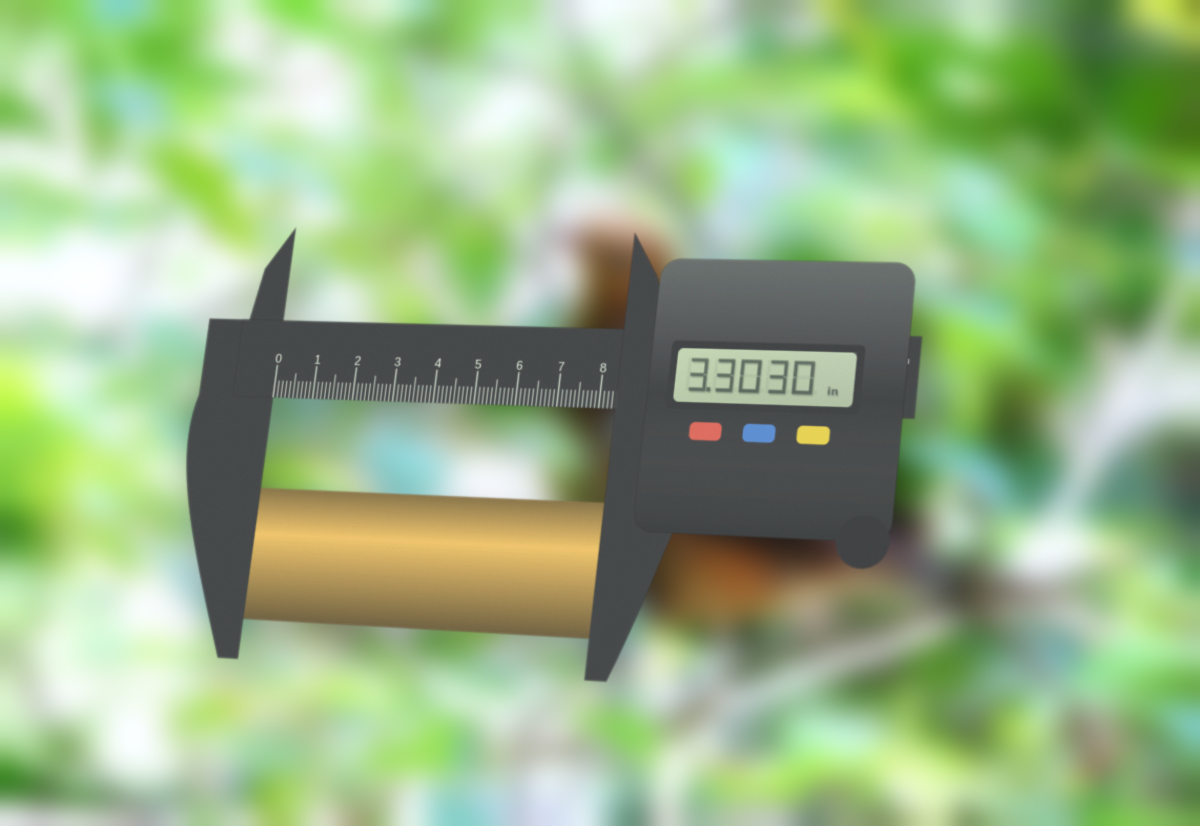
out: 3.3030 in
